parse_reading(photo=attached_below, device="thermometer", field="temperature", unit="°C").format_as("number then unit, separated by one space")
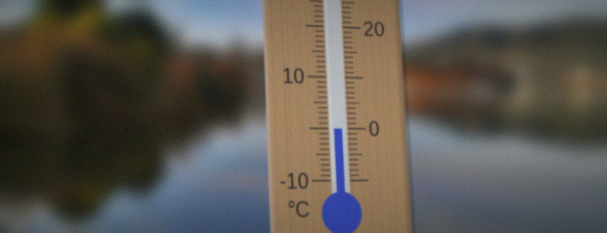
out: 0 °C
